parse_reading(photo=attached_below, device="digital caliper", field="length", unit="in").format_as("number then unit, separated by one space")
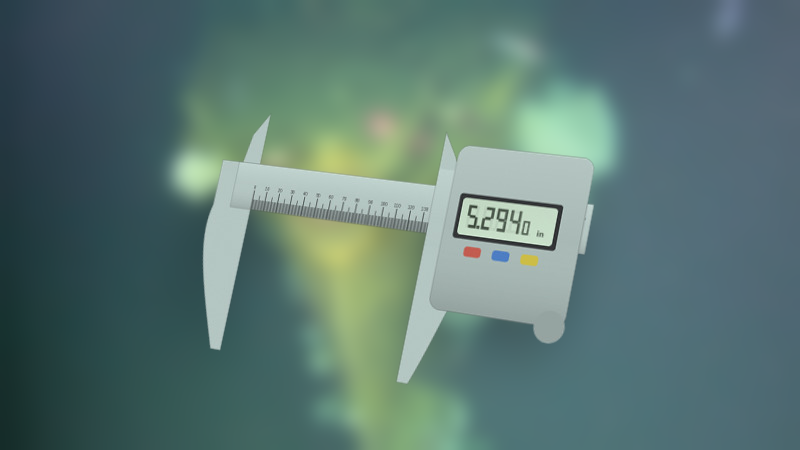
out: 5.2940 in
